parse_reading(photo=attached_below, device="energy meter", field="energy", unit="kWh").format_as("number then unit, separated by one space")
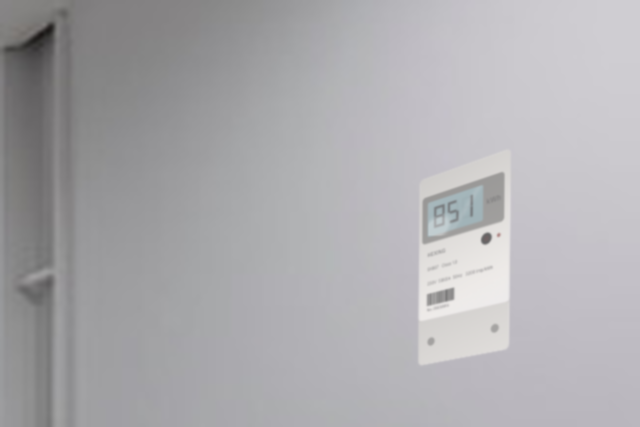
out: 851 kWh
